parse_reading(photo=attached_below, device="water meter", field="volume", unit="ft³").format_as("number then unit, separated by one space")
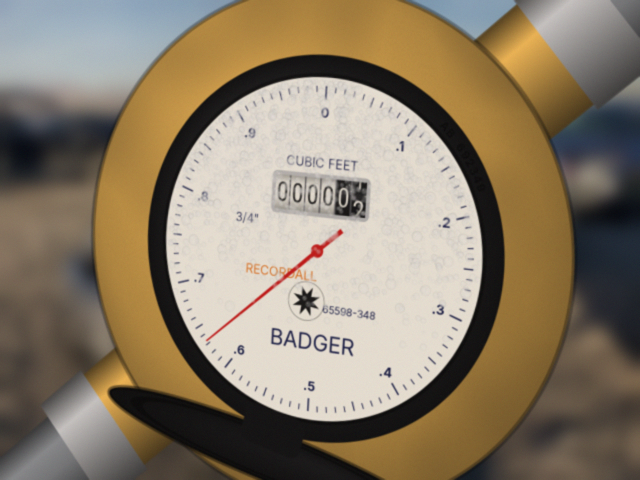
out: 1.63 ft³
